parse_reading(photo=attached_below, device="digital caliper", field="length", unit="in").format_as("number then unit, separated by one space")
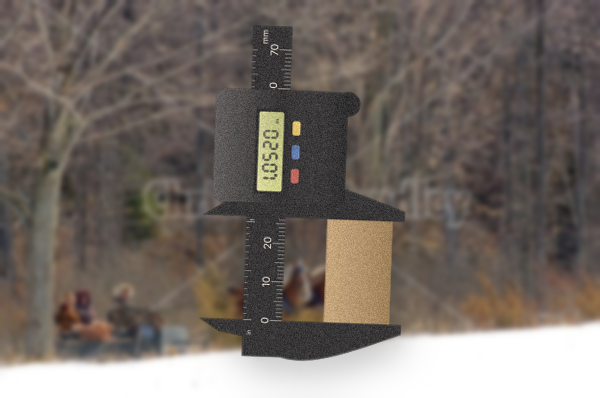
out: 1.0520 in
